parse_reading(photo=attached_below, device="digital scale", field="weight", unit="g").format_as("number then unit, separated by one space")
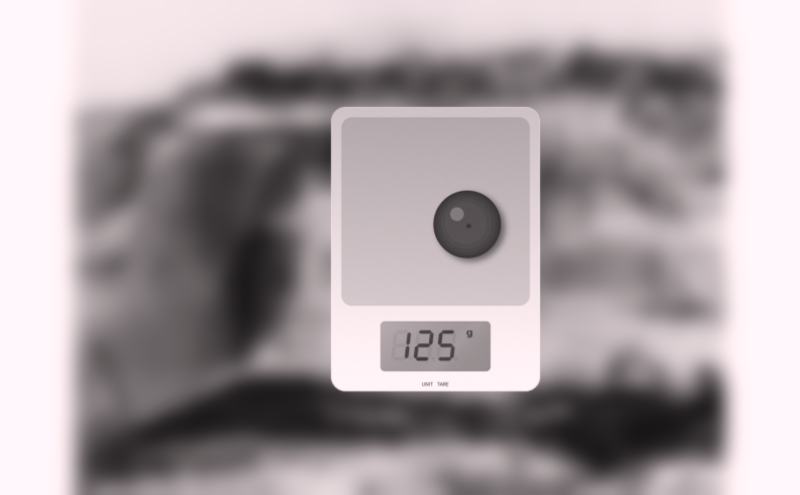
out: 125 g
